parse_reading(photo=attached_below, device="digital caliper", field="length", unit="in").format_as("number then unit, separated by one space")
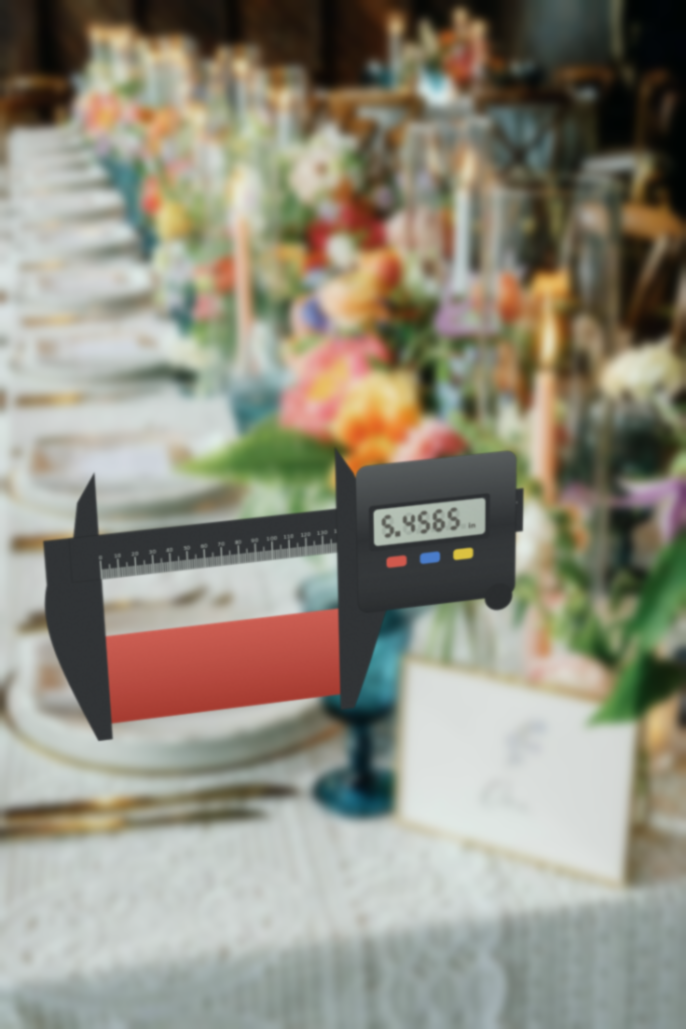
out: 5.4565 in
